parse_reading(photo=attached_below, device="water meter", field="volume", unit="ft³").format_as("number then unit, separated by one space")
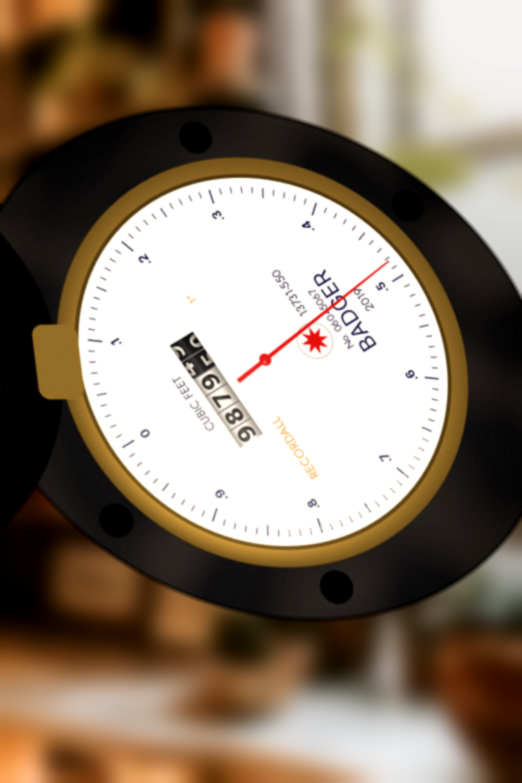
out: 987949.48 ft³
